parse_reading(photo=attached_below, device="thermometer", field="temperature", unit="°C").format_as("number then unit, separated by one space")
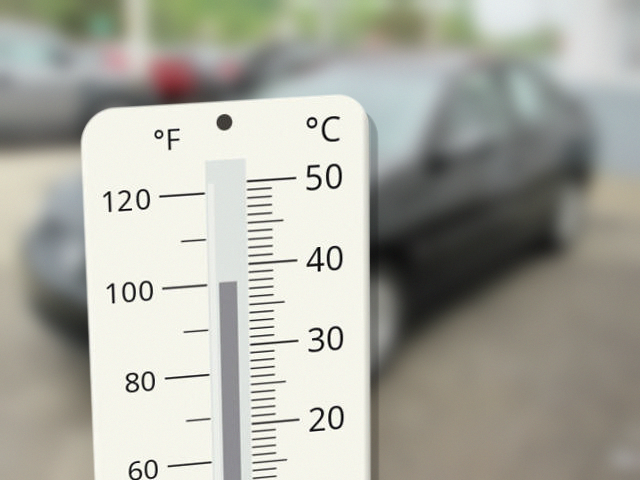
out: 38 °C
